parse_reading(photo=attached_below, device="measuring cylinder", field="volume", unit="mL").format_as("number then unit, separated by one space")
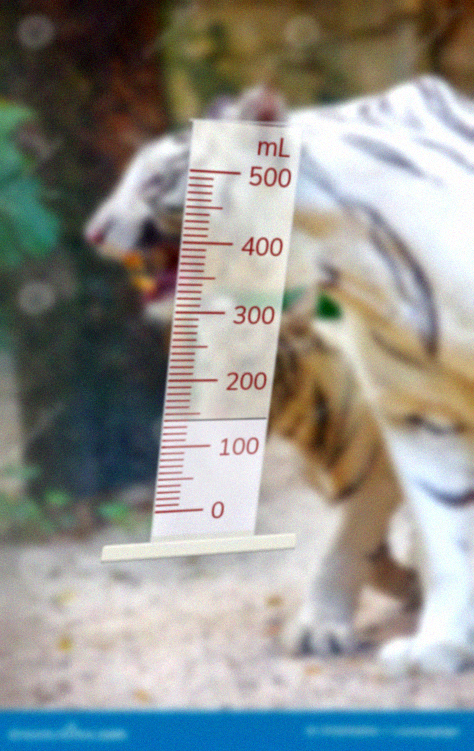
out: 140 mL
